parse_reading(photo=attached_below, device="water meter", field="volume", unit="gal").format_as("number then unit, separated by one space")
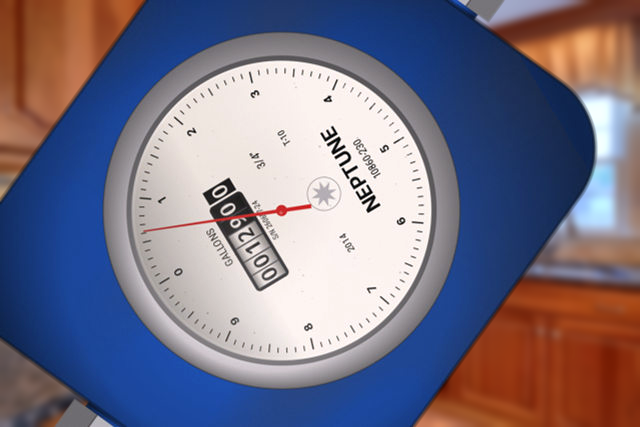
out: 12900.6 gal
